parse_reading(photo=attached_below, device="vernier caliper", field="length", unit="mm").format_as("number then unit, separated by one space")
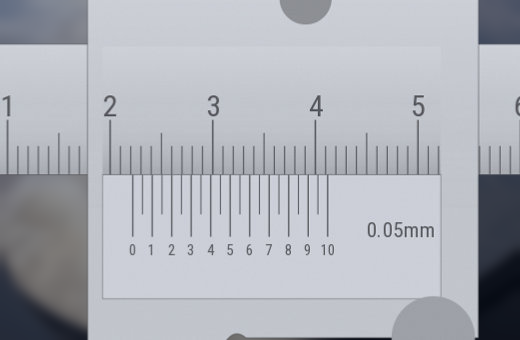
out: 22.2 mm
